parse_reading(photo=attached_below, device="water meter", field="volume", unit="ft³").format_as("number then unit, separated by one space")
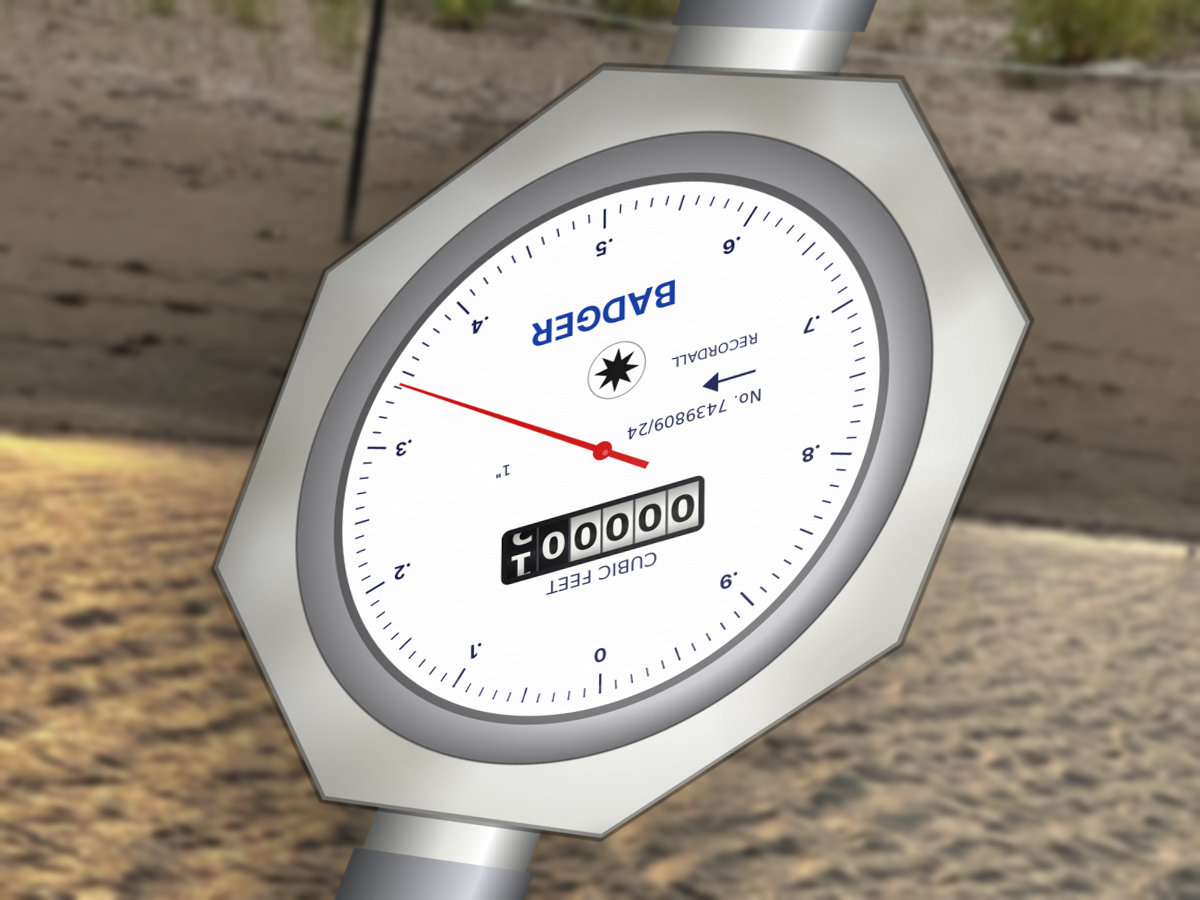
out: 1.34 ft³
